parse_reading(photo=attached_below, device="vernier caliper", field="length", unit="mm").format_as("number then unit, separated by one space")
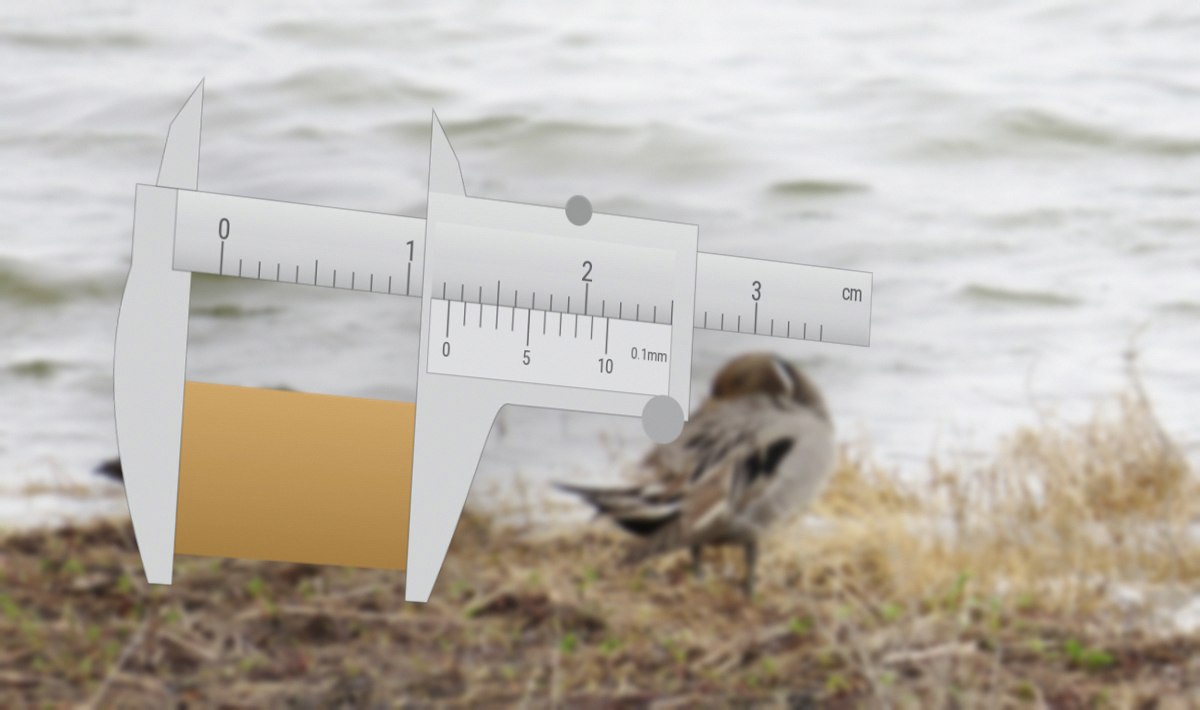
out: 12.3 mm
